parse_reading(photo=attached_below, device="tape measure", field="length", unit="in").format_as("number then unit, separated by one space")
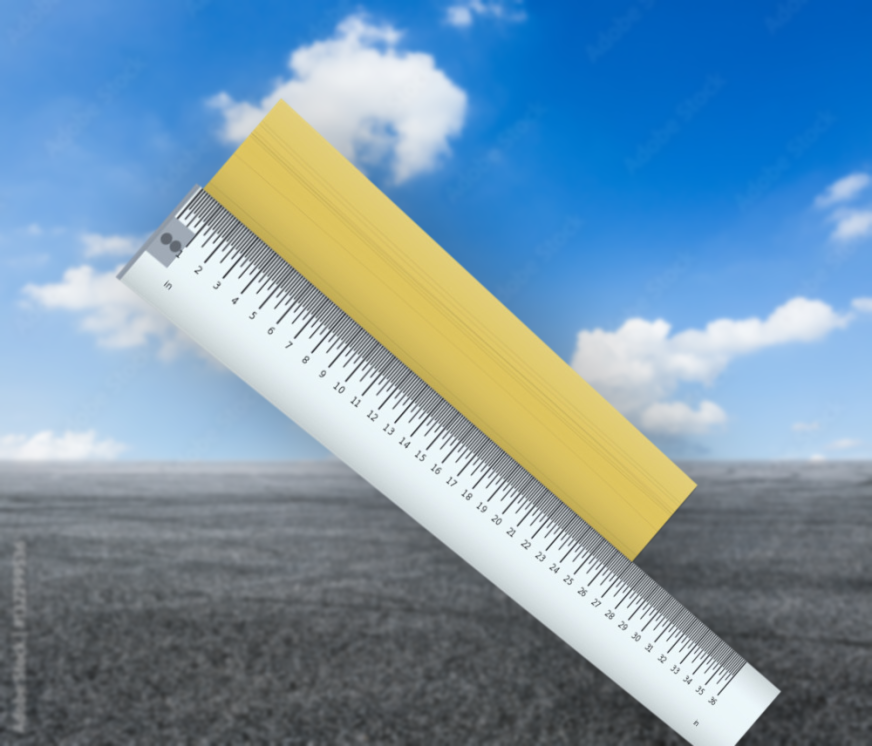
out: 27 in
